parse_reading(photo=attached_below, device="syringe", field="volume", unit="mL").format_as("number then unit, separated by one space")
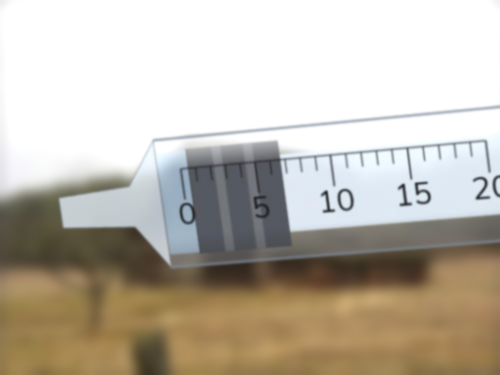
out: 0.5 mL
